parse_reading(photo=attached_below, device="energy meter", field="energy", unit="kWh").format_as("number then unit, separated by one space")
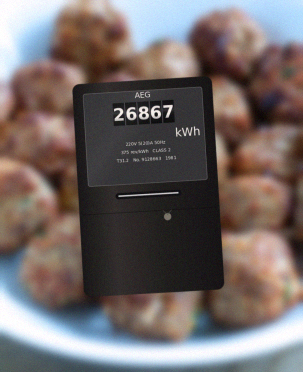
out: 26867 kWh
